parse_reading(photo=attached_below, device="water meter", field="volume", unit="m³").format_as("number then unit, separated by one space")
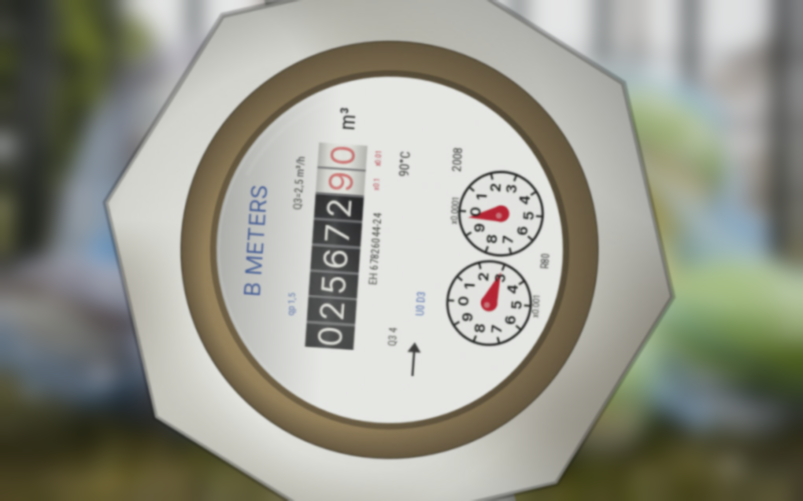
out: 25672.9029 m³
